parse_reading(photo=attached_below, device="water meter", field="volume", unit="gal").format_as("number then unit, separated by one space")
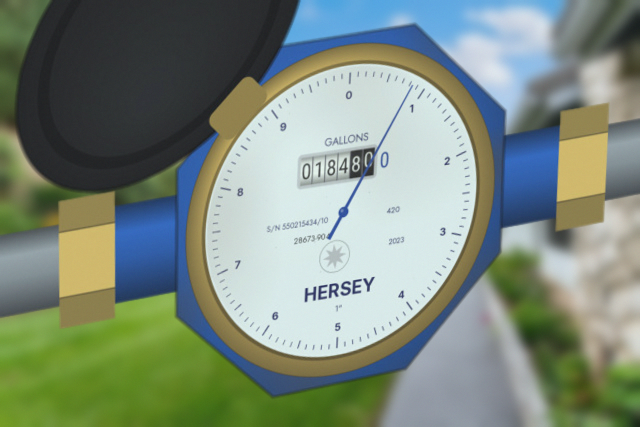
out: 184800.8 gal
